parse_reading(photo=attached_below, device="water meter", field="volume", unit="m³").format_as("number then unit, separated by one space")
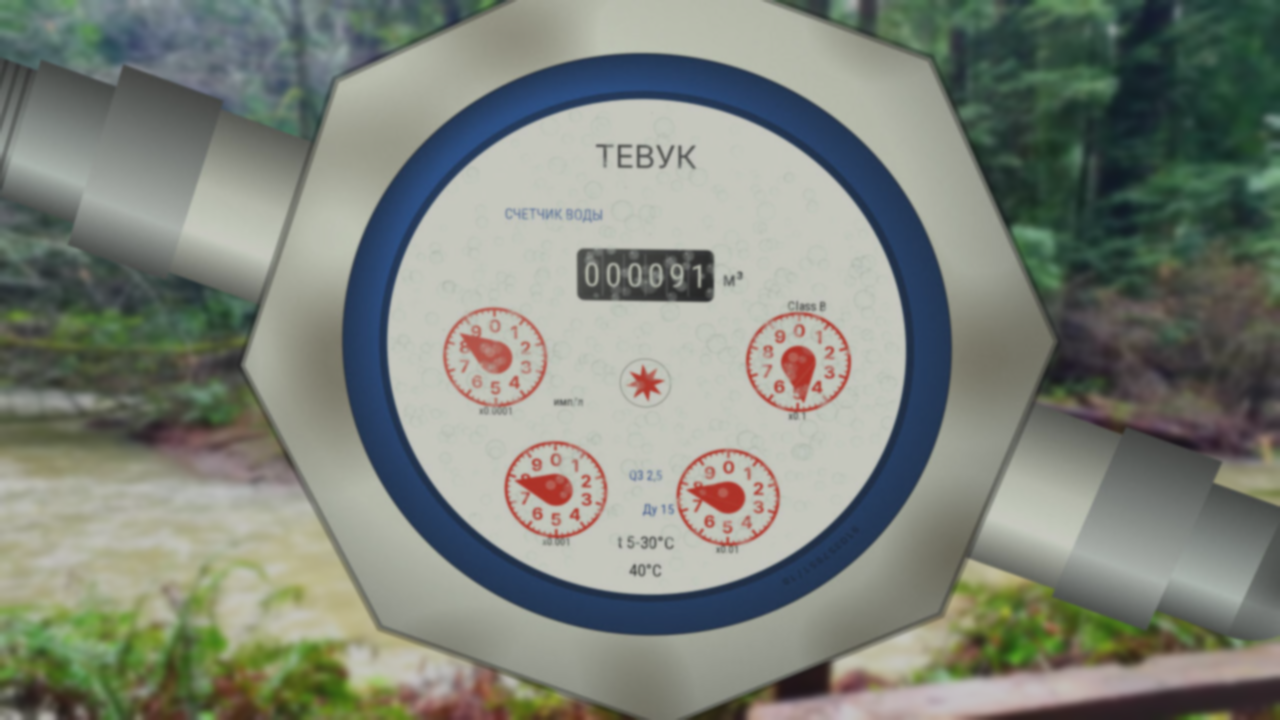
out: 91.4778 m³
